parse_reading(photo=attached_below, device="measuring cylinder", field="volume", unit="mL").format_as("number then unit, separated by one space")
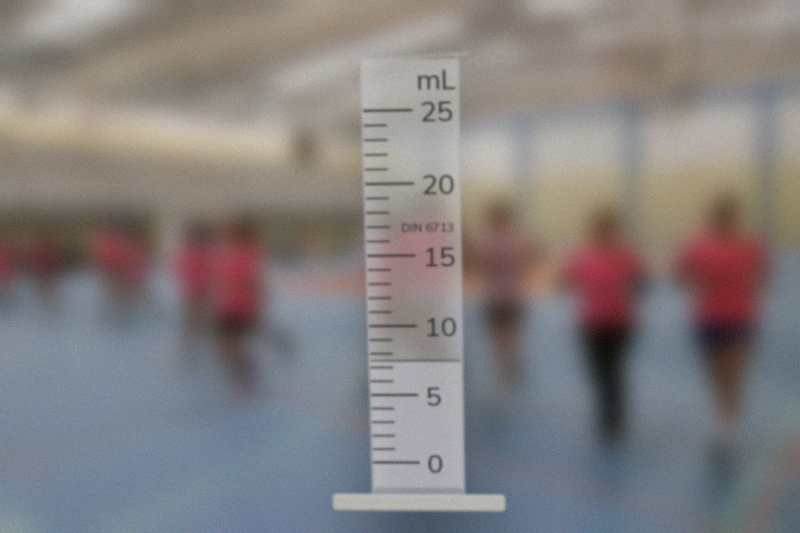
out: 7.5 mL
